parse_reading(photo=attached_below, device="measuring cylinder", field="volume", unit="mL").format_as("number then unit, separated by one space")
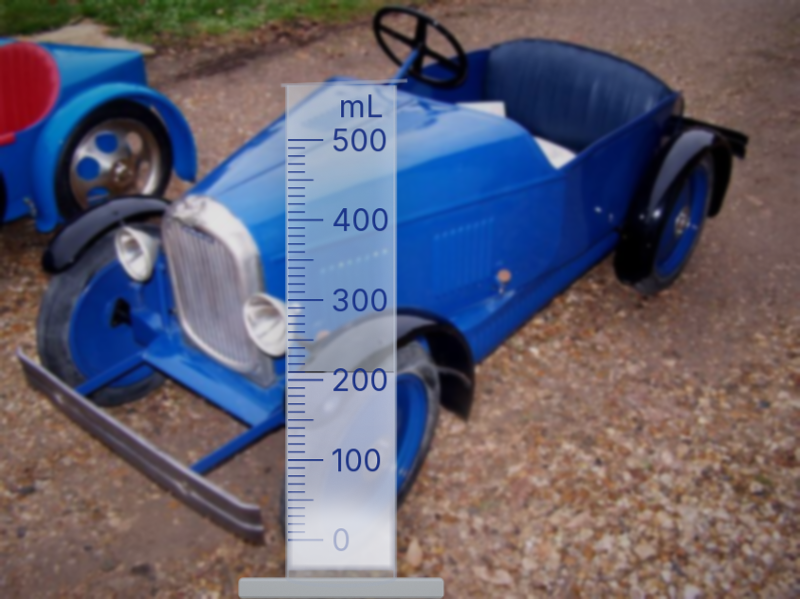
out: 210 mL
